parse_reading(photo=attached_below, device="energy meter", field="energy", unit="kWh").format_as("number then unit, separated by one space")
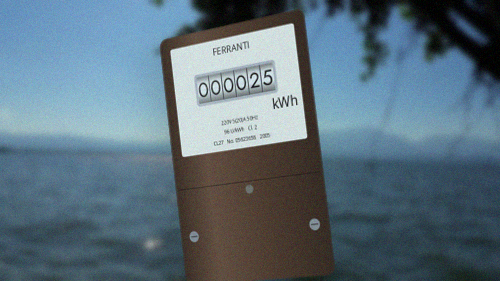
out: 25 kWh
